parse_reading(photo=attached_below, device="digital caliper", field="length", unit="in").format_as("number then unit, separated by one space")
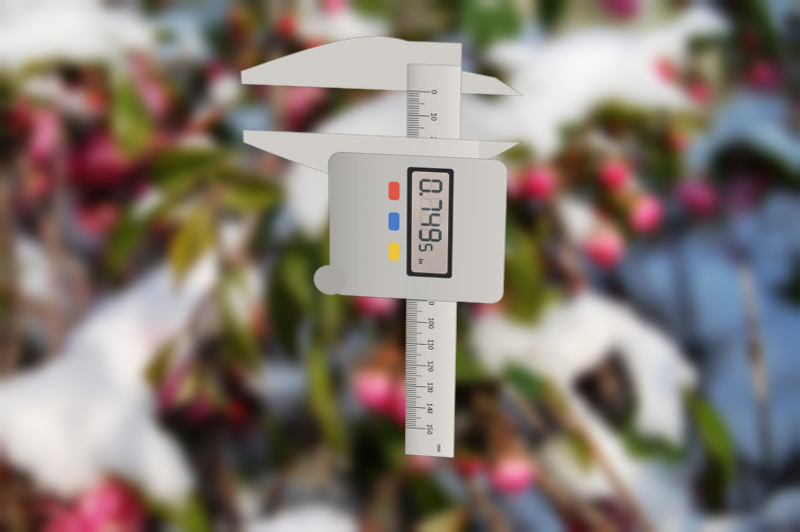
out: 0.7495 in
